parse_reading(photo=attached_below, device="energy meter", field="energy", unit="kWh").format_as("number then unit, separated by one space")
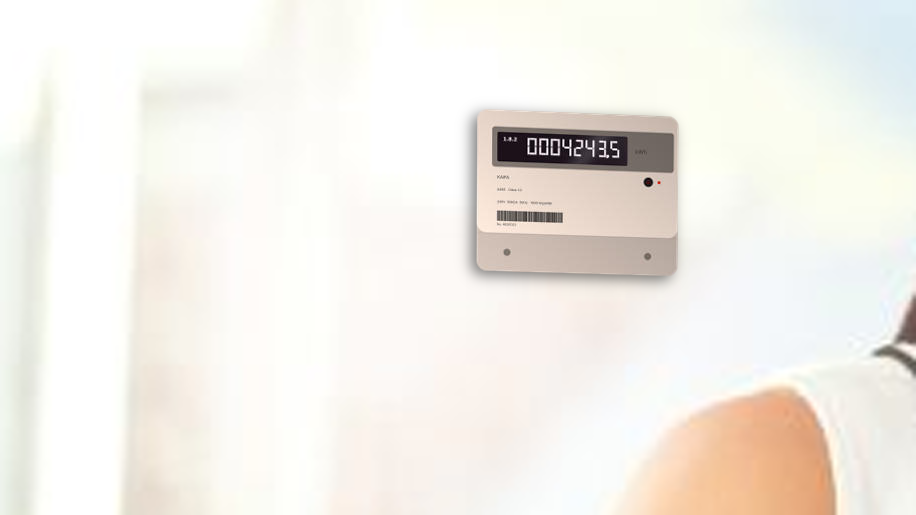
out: 4243.5 kWh
